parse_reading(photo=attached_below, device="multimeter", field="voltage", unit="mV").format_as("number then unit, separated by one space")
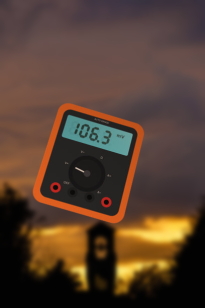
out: 106.3 mV
